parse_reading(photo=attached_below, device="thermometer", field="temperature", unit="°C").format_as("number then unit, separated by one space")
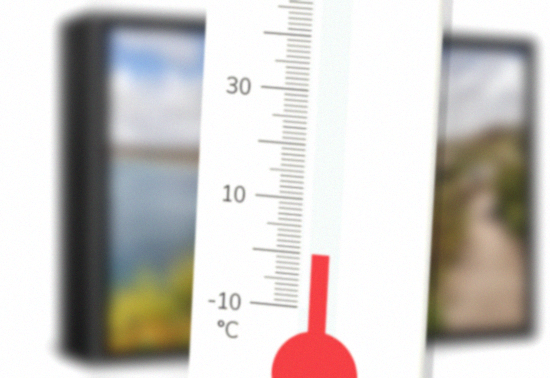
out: 0 °C
